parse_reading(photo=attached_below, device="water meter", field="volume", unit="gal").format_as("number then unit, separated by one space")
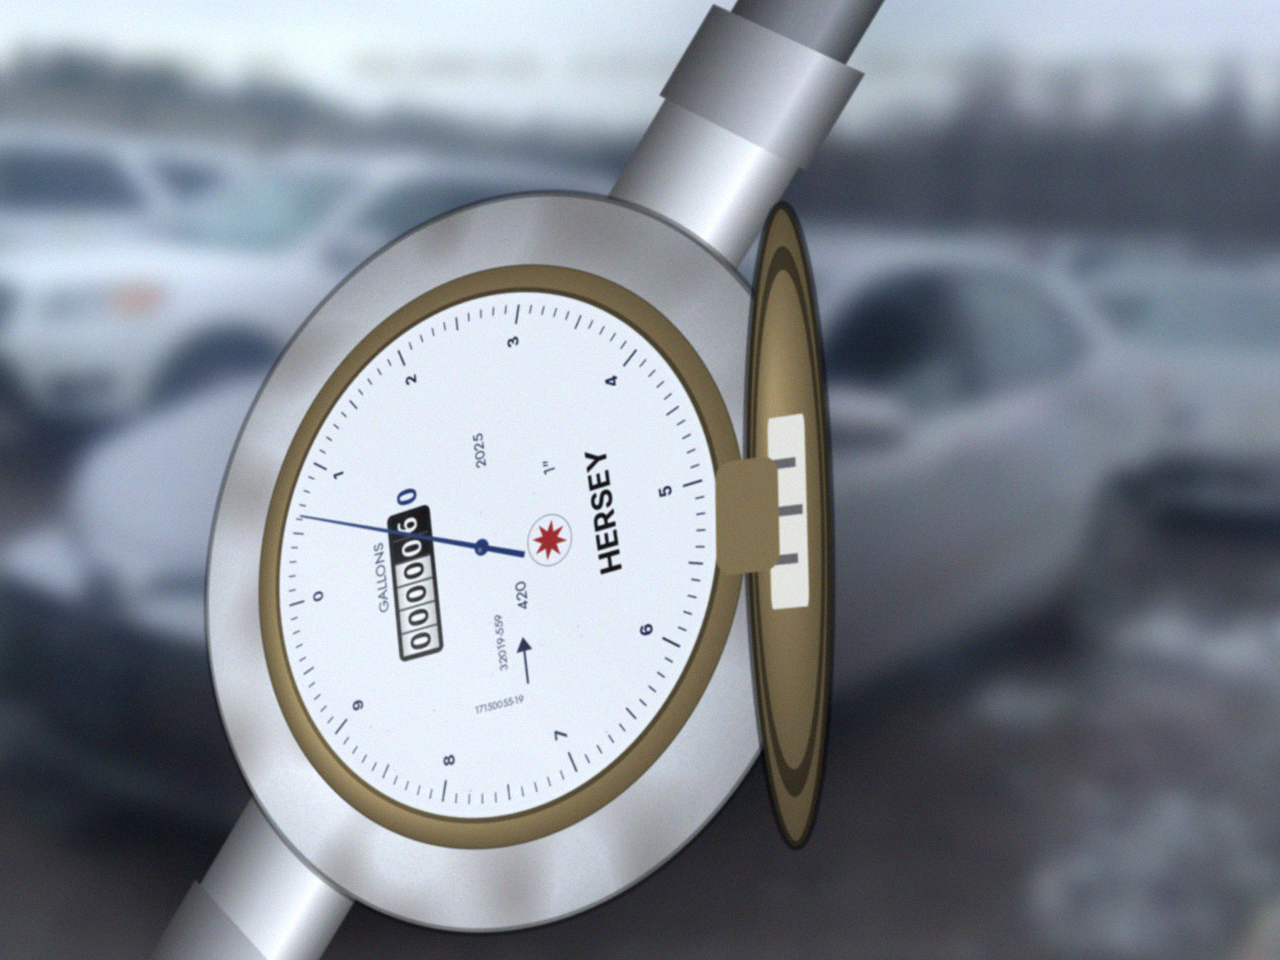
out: 60.6 gal
